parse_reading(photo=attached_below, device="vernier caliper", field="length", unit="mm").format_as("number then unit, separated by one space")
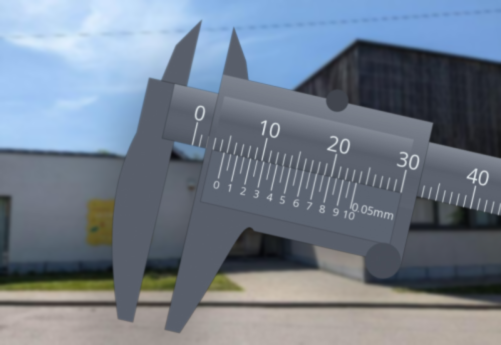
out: 4.6 mm
